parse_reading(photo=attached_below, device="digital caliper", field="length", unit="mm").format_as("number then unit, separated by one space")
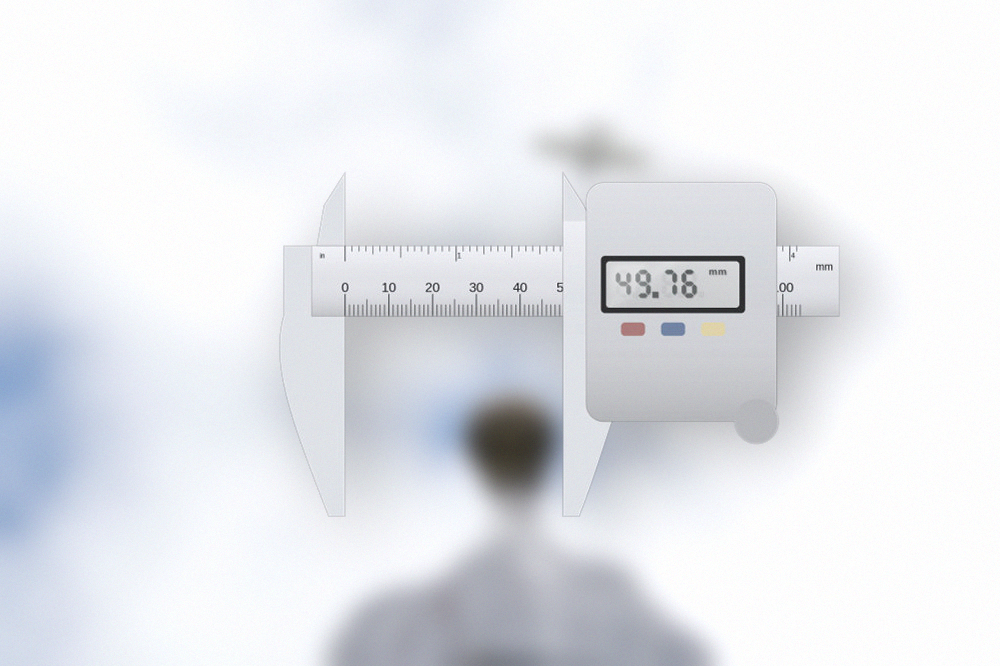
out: 49.76 mm
